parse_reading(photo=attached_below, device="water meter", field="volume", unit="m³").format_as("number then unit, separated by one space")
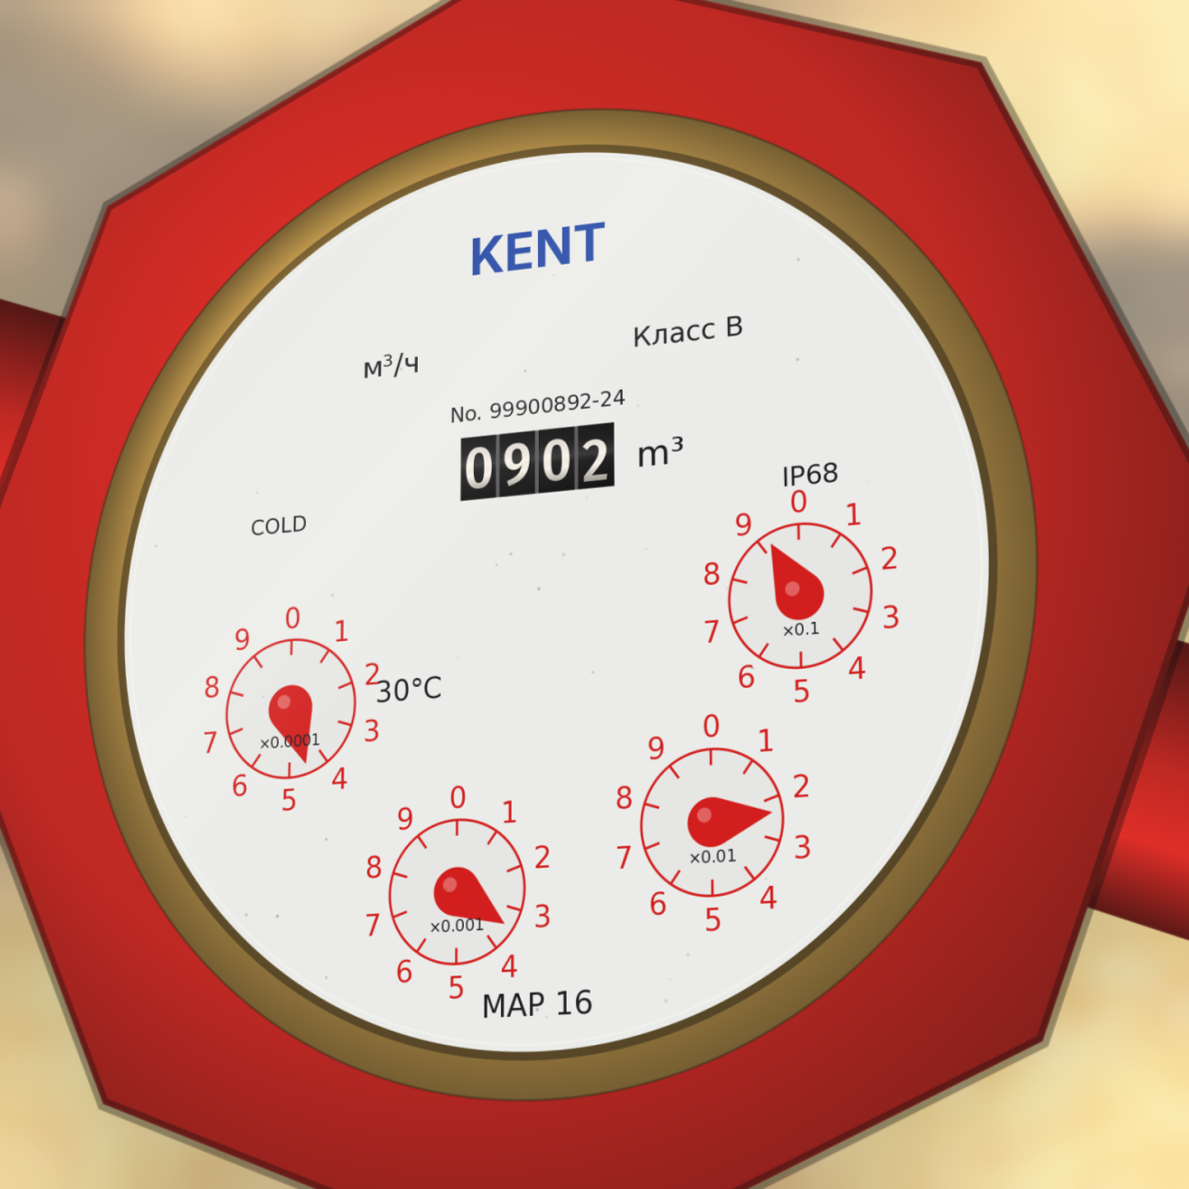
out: 901.9234 m³
